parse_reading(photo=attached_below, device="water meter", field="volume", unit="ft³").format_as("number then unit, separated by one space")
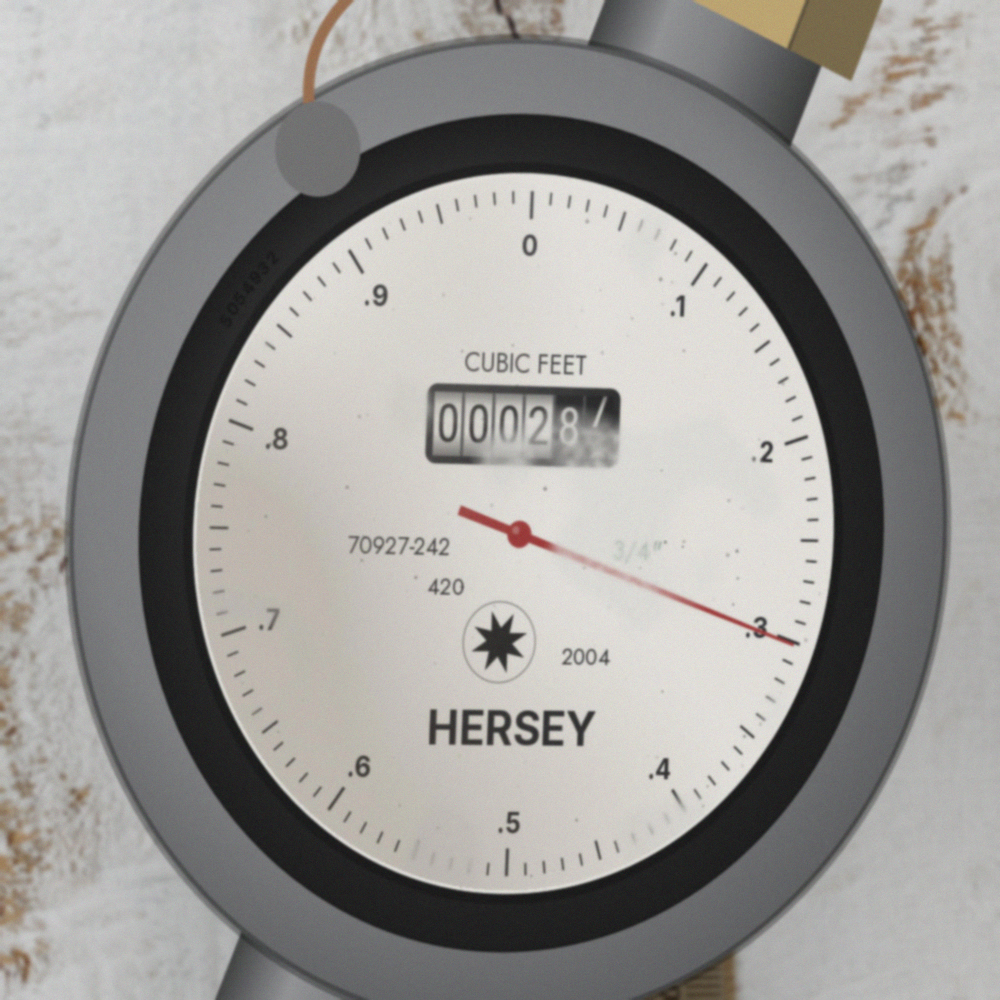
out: 287.30 ft³
